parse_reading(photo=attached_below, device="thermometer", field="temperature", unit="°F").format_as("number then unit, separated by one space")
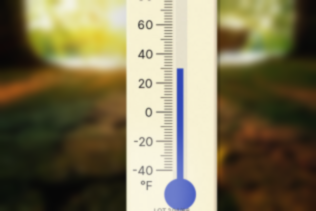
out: 30 °F
